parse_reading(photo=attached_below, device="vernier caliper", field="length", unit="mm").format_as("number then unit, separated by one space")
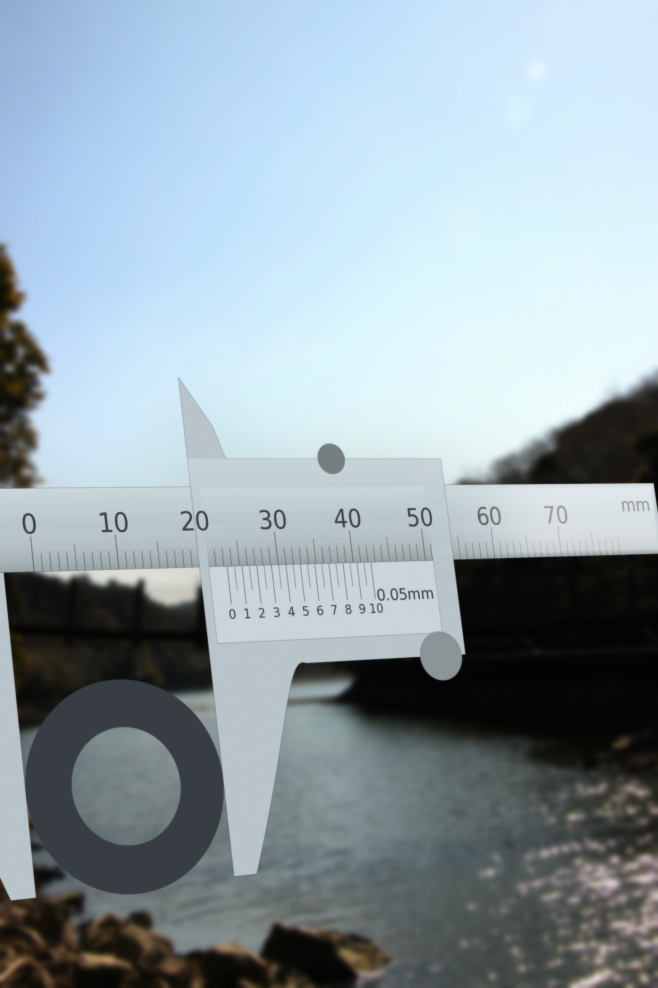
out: 23.4 mm
